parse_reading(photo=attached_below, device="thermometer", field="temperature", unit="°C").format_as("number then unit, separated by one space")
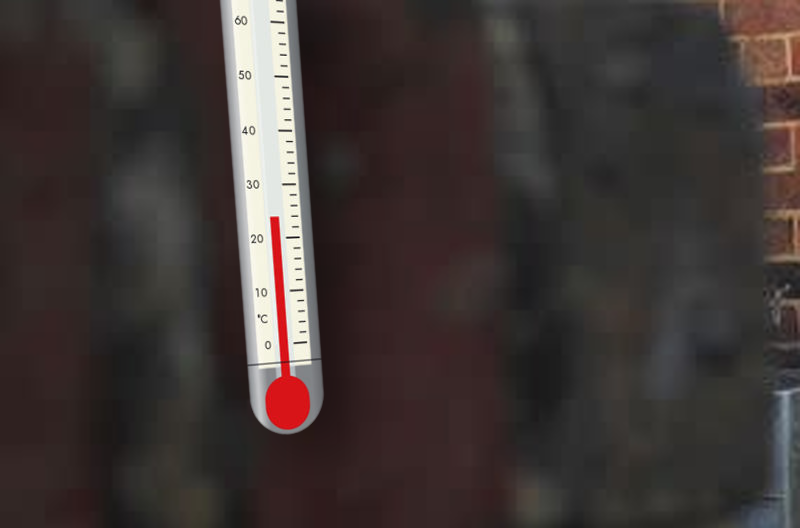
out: 24 °C
